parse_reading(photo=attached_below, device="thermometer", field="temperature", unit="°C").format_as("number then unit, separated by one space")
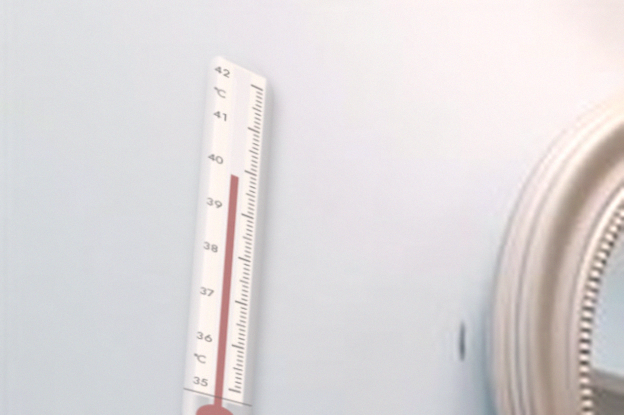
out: 39.8 °C
